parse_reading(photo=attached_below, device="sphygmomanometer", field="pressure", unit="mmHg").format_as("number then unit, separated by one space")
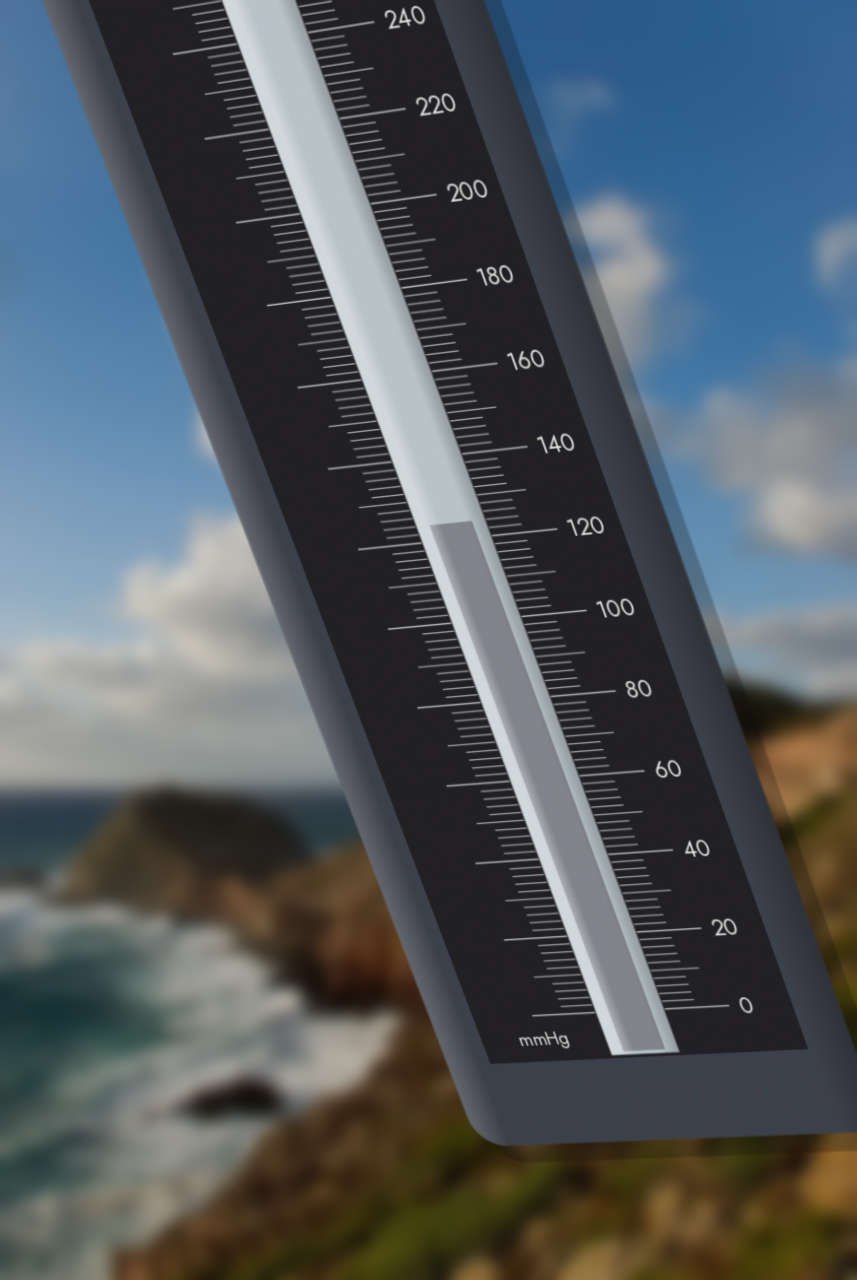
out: 124 mmHg
